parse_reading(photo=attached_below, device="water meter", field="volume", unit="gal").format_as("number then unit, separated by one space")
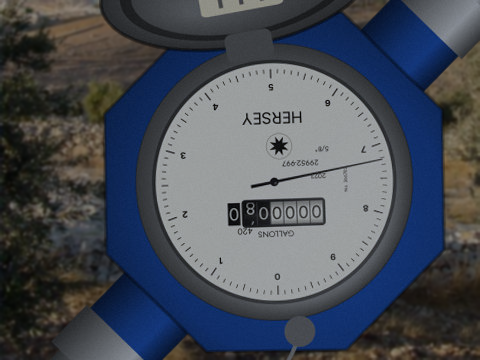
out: 77.2 gal
